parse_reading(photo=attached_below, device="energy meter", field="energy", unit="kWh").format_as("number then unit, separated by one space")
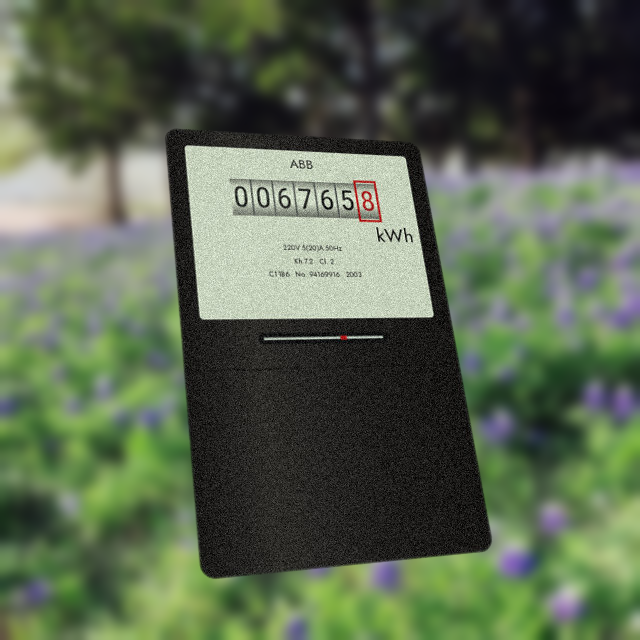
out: 6765.8 kWh
